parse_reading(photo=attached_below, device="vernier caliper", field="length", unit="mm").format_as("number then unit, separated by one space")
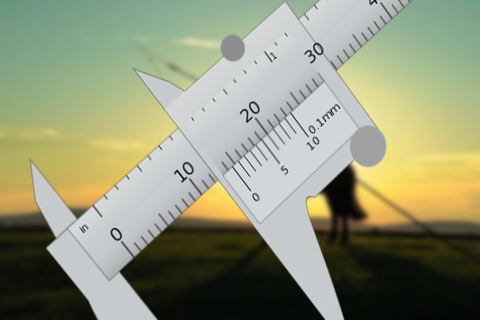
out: 14.6 mm
